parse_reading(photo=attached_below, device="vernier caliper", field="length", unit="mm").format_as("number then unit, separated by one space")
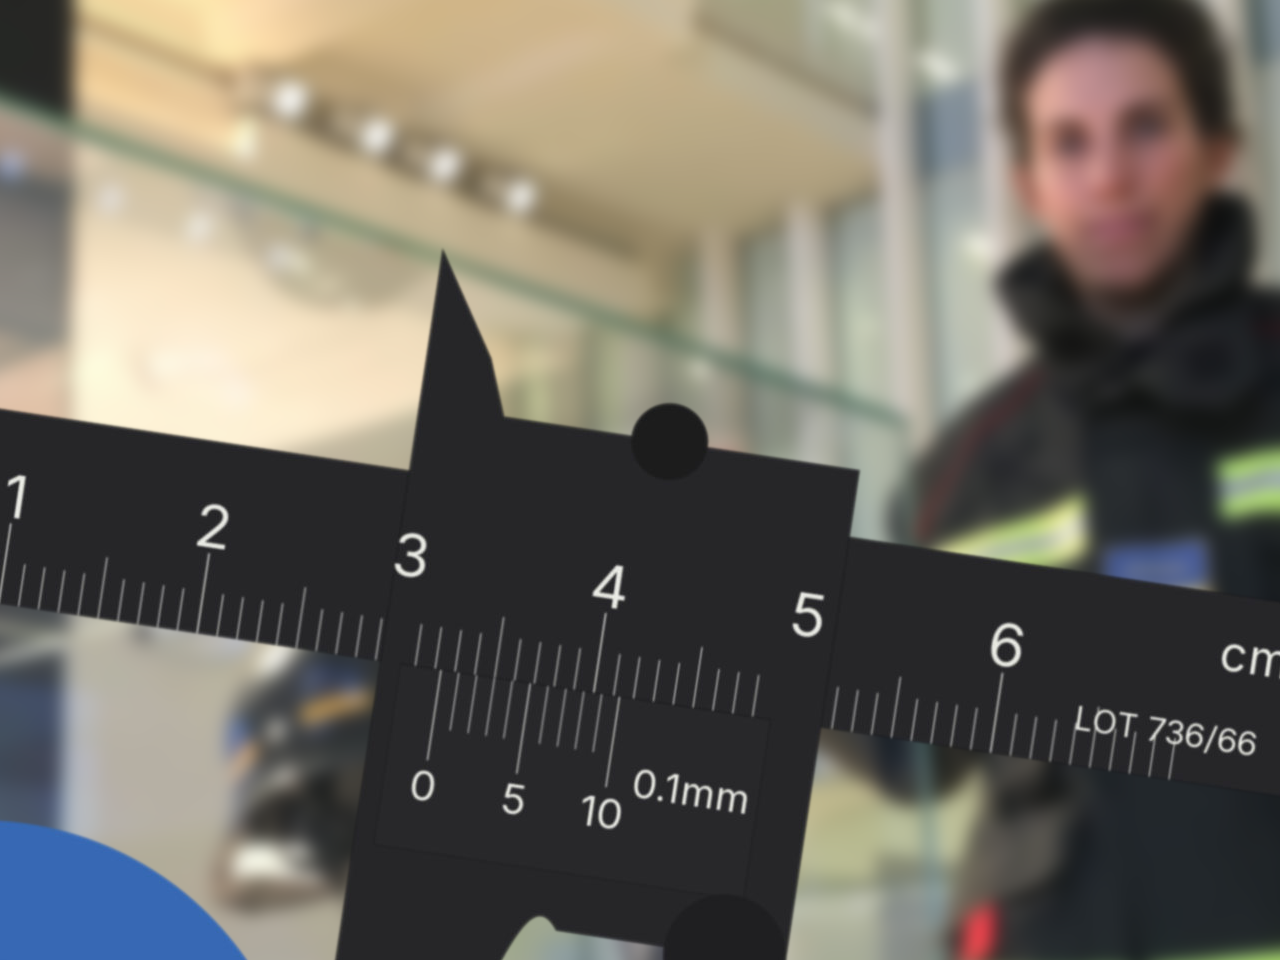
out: 32.3 mm
